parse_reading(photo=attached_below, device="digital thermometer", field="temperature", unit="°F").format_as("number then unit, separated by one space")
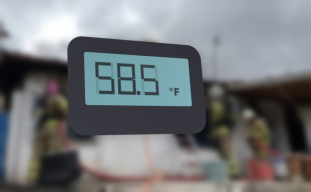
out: 58.5 °F
